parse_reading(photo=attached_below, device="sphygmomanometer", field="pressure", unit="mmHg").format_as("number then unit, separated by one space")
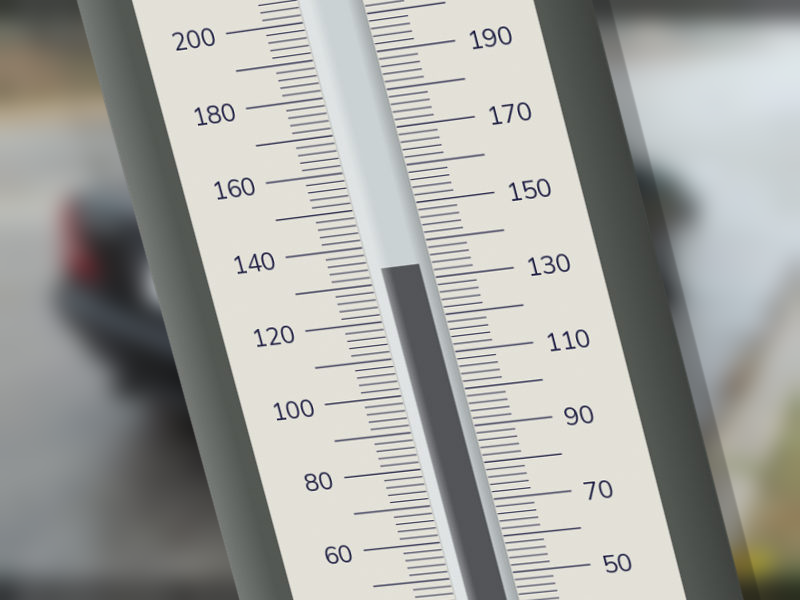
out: 134 mmHg
